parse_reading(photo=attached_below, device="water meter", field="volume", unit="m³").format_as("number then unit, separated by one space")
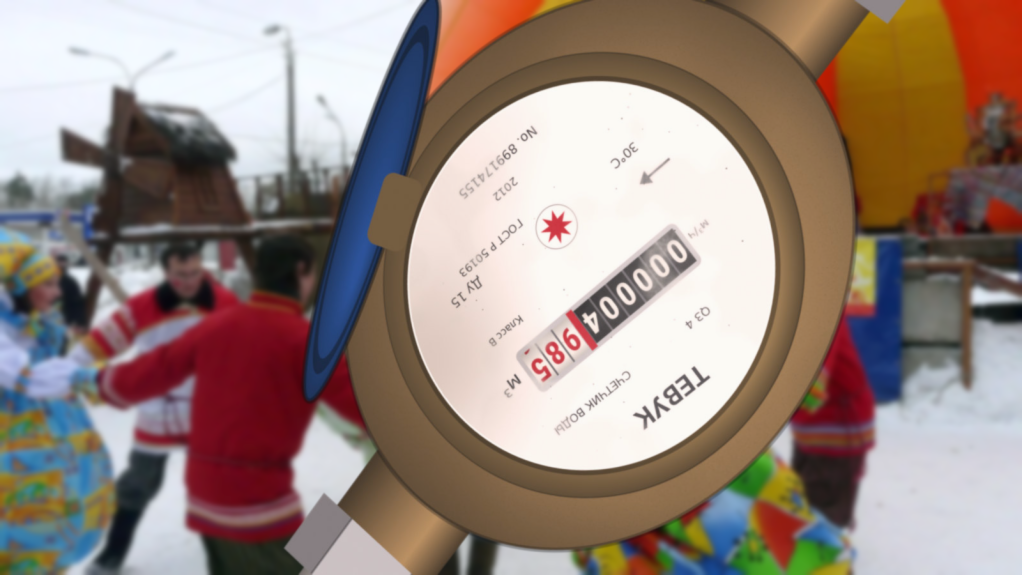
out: 4.985 m³
